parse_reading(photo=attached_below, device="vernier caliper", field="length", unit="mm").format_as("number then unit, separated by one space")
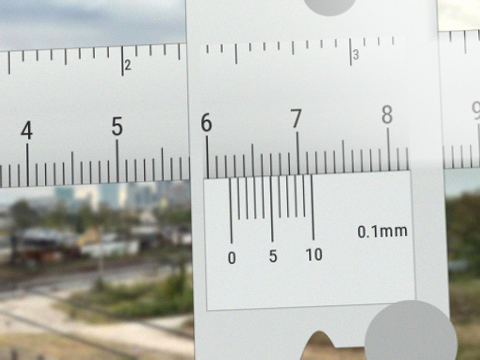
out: 62.4 mm
